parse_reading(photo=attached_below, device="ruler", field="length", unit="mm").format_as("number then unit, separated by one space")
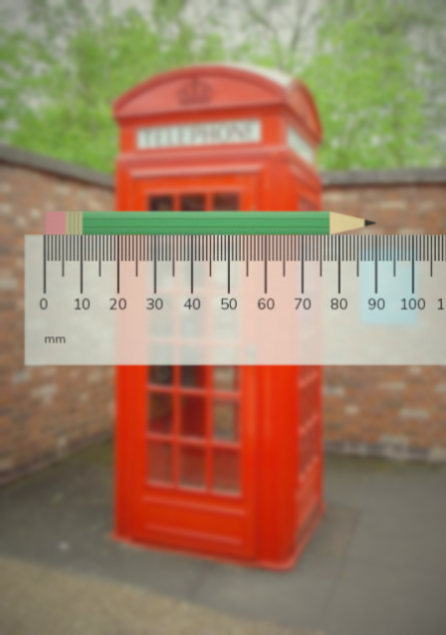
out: 90 mm
